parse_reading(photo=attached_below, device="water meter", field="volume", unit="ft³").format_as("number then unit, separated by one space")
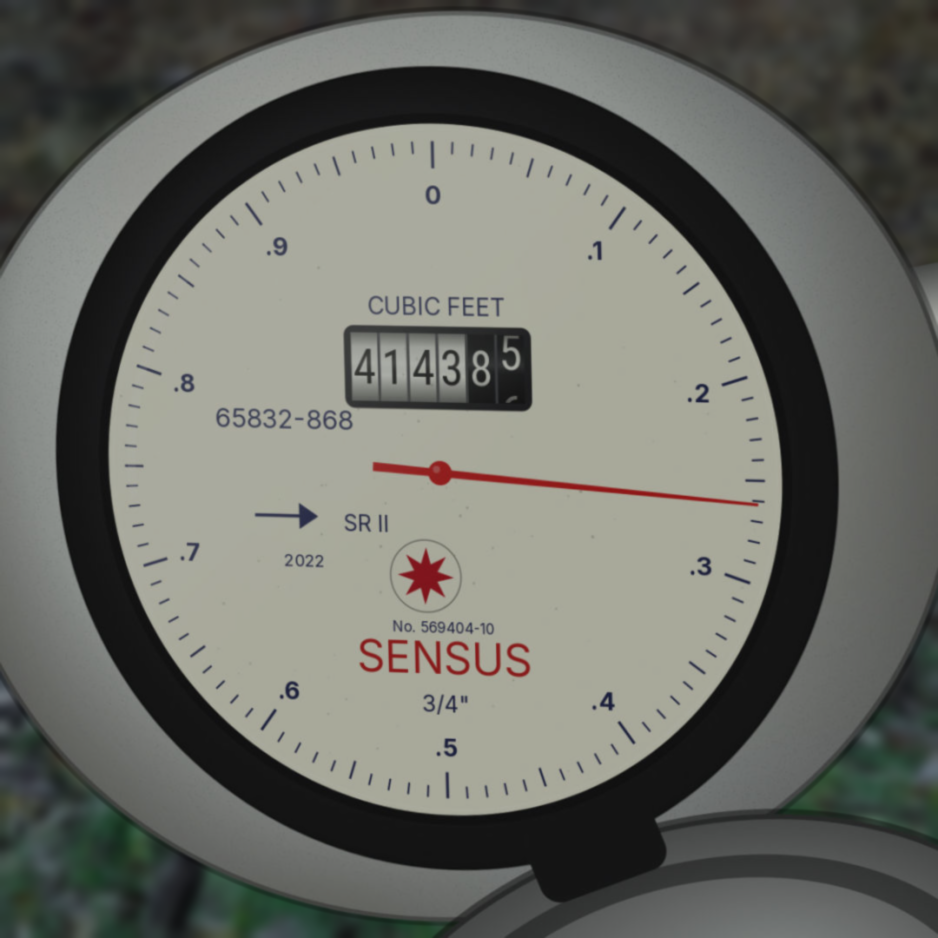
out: 414385.26 ft³
